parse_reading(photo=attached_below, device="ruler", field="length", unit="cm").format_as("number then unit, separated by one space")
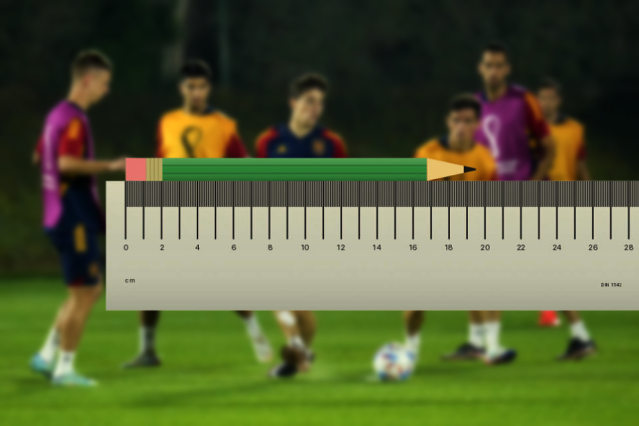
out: 19.5 cm
